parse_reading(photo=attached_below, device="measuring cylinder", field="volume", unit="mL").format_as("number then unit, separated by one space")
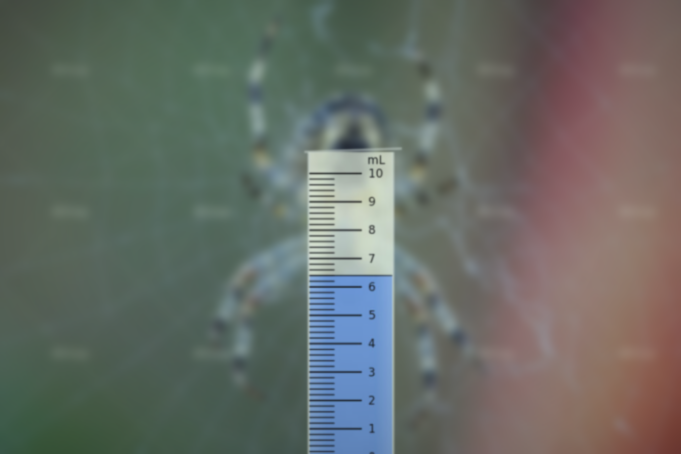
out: 6.4 mL
